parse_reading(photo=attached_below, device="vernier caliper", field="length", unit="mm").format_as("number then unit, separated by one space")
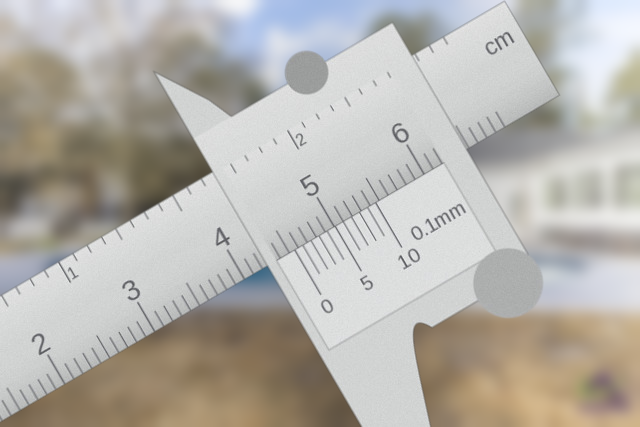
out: 45.6 mm
